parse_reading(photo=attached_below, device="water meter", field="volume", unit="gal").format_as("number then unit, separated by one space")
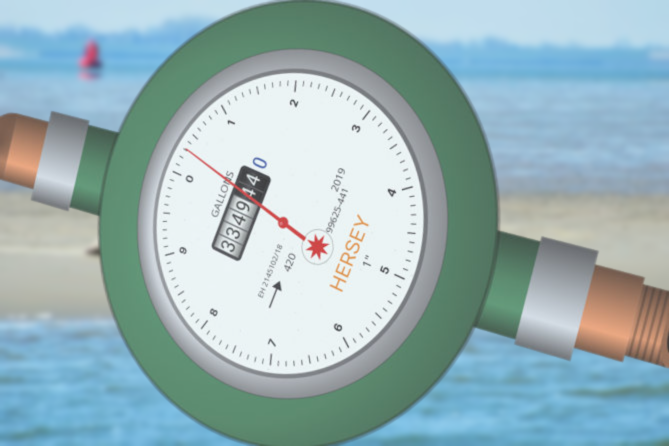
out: 3349440.3 gal
